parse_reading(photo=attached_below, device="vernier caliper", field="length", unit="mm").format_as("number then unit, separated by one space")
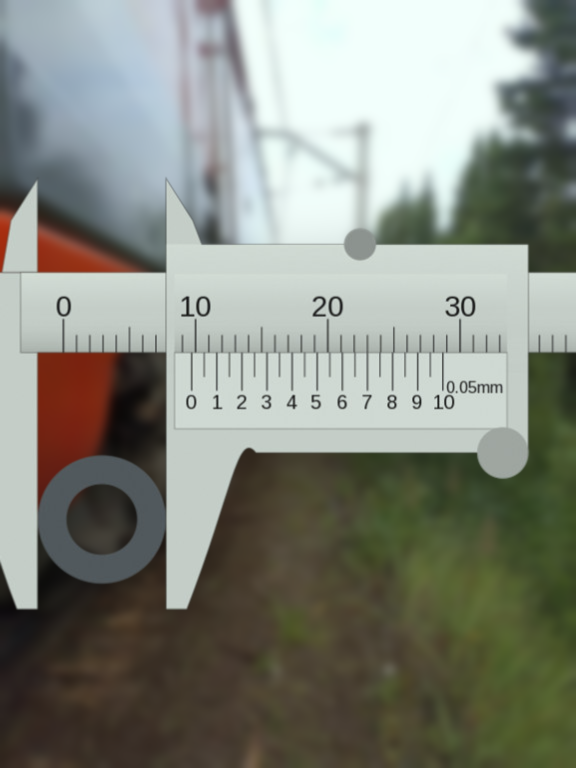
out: 9.7 mm
